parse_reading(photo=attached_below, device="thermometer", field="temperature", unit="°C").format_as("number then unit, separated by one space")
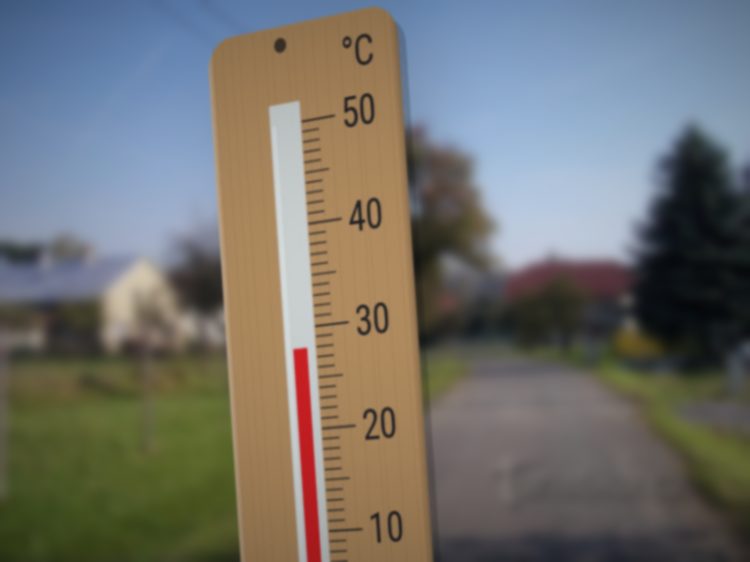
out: 28 °C
